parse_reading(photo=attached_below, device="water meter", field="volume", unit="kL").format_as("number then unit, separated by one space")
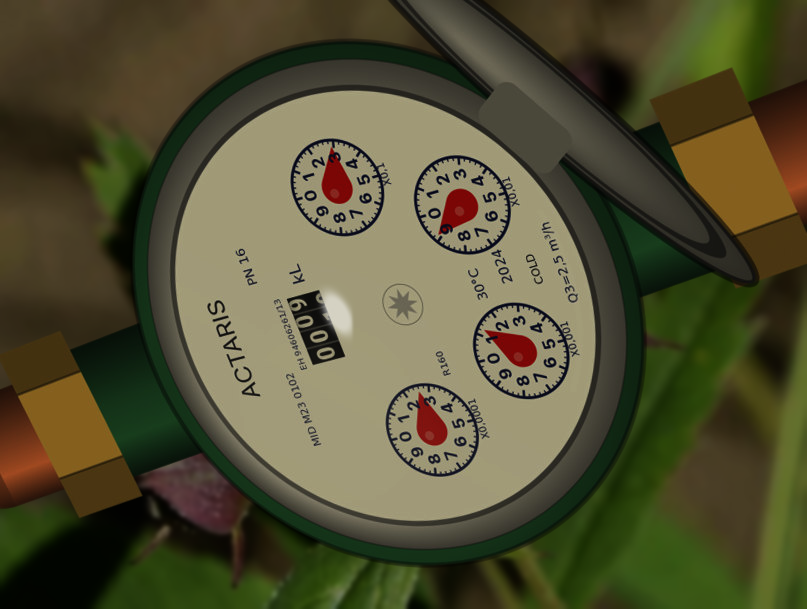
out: 9.2912 kL
